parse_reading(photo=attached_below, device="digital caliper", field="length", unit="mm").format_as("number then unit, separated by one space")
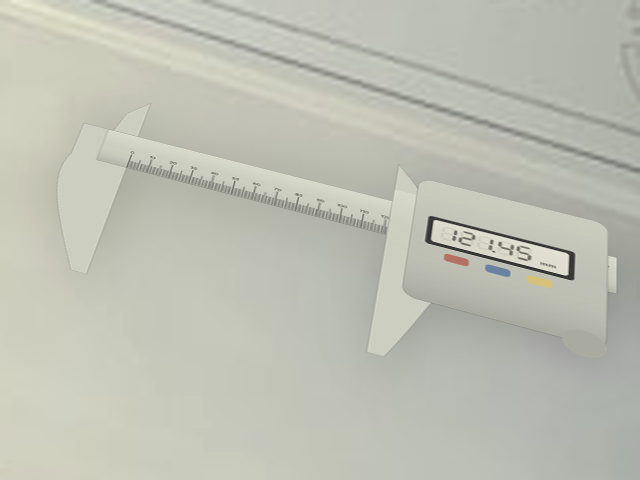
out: 121.45 mm
